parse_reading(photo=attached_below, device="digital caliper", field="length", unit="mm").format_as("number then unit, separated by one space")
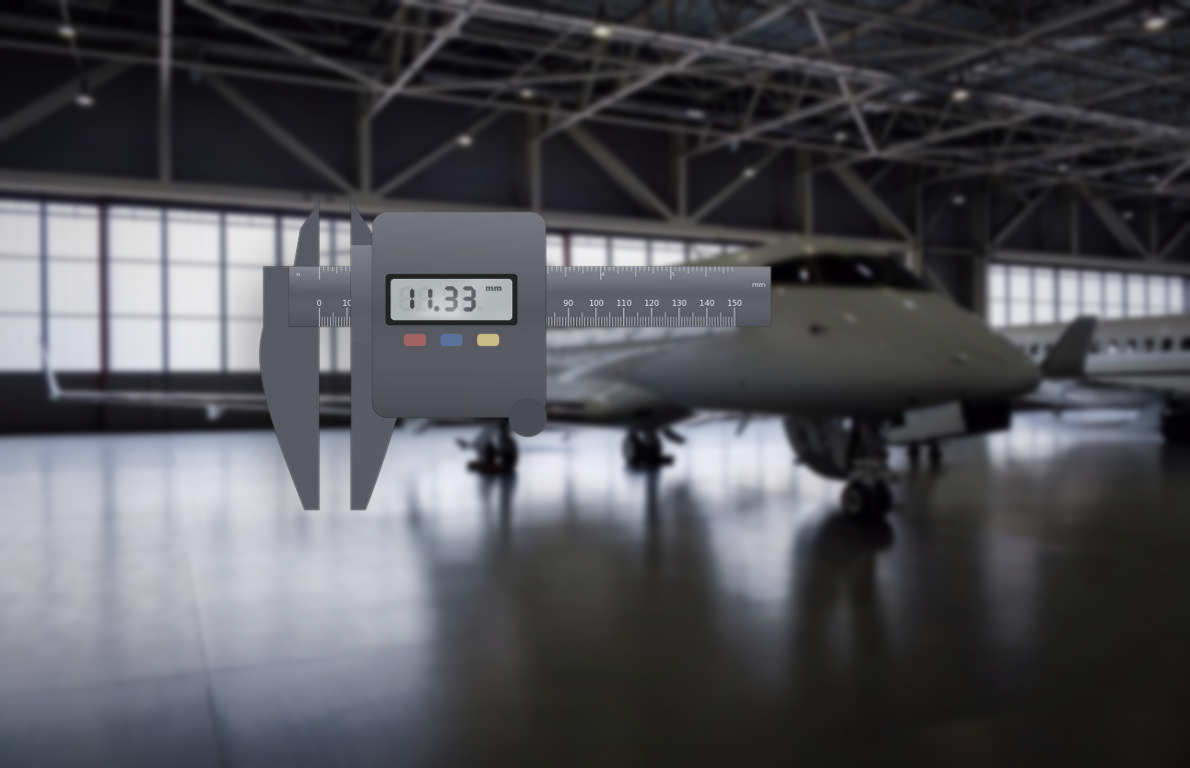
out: 11.33 mm
